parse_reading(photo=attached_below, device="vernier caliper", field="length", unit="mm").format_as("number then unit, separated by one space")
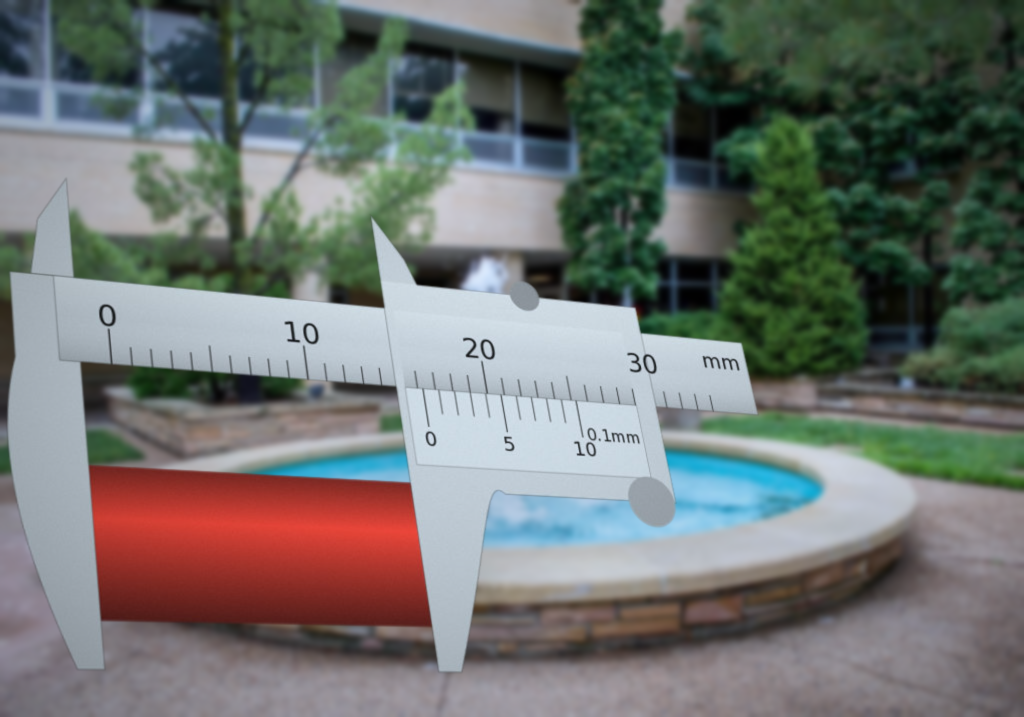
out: 16.3 mm
